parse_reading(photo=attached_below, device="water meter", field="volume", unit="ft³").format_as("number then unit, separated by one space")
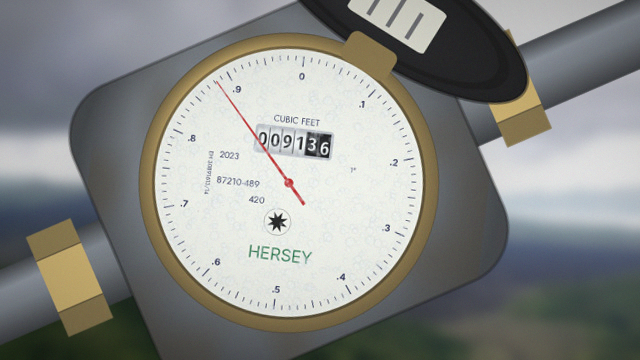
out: 9135.88 ft³
